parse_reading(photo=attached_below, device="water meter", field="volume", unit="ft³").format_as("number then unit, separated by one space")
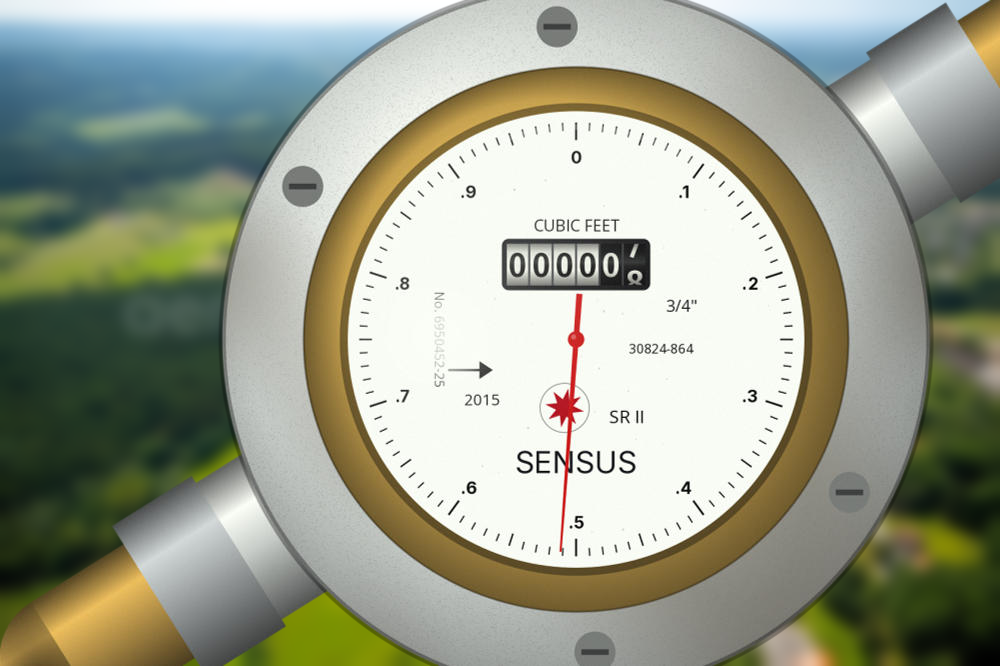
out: 7.51 ft³
